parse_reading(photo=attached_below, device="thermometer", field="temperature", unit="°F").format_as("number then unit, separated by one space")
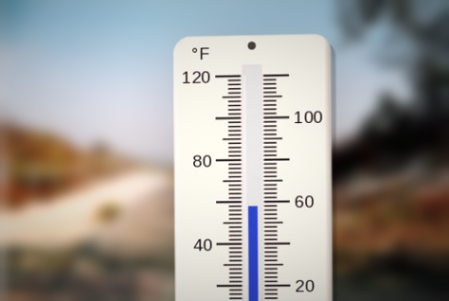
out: 58 °F
